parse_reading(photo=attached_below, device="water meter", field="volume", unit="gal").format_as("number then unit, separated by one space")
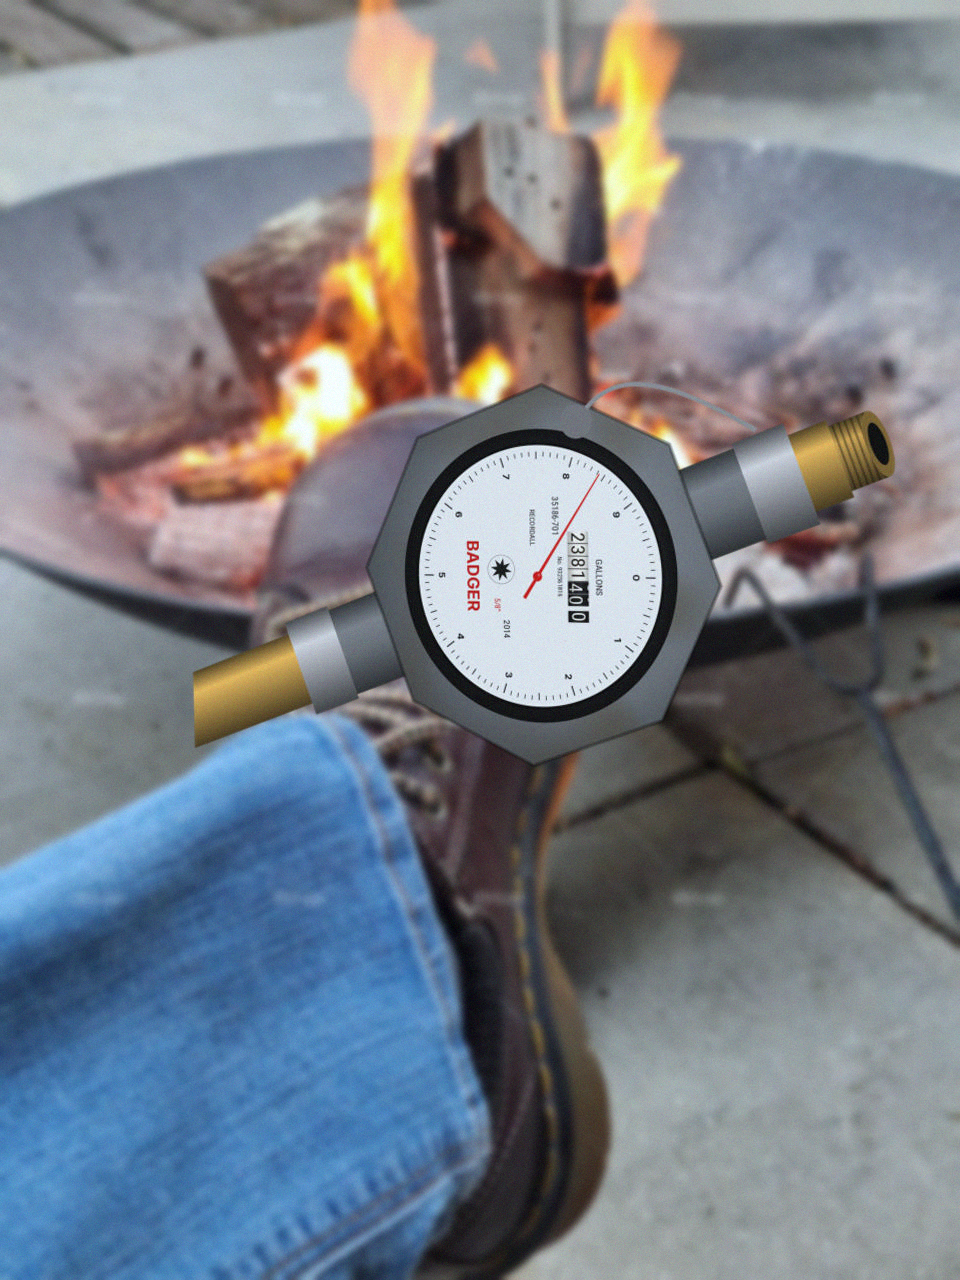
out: 2381398.4 gal
